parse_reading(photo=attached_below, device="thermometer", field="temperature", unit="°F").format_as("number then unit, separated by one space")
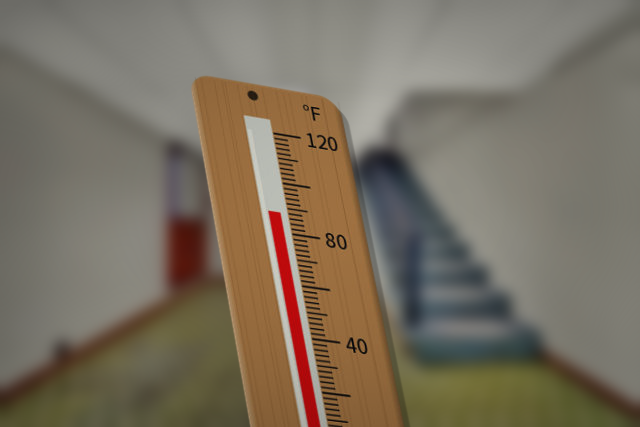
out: 88 °F
